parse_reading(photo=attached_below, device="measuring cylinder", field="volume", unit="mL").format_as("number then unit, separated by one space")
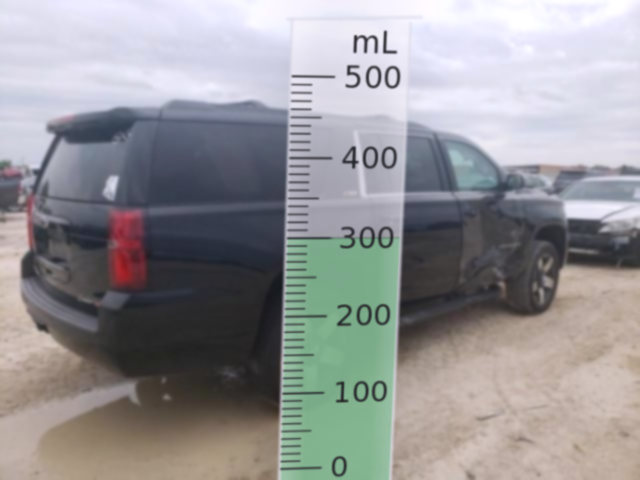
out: 300 mL
